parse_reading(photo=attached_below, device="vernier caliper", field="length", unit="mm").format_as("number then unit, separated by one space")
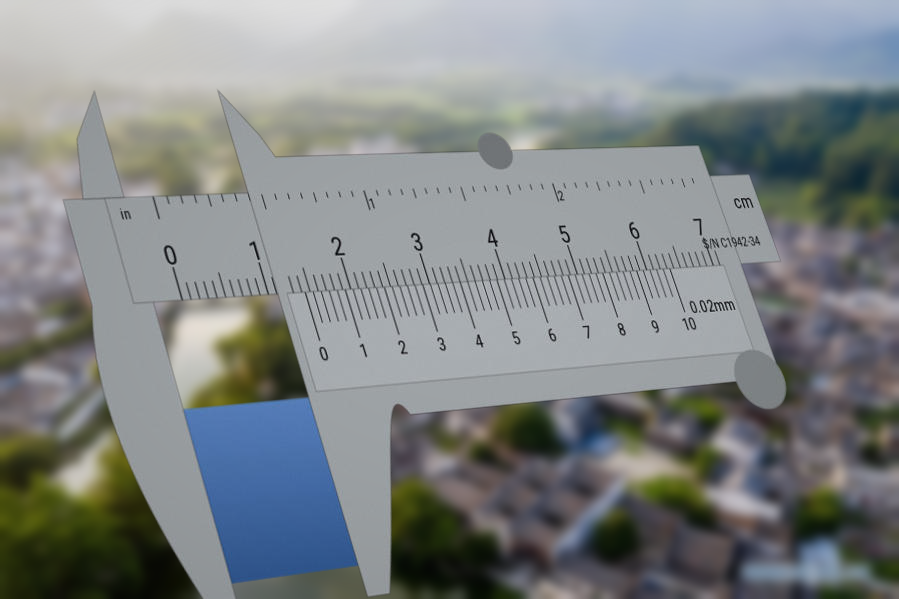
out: 14.4 mm
